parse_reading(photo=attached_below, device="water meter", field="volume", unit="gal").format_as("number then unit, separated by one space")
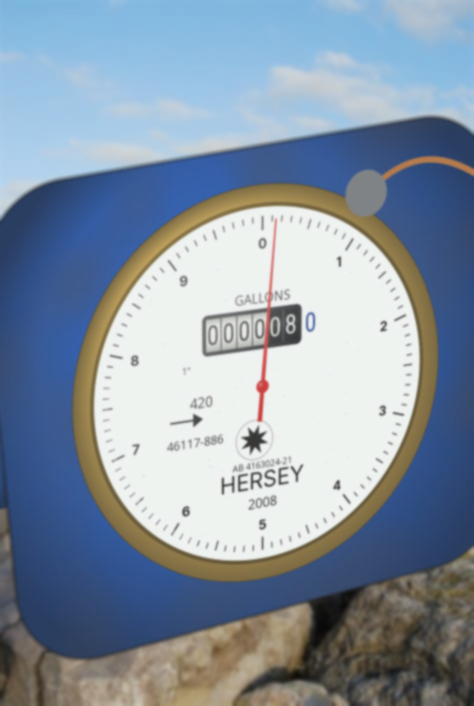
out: 80.1 gal
